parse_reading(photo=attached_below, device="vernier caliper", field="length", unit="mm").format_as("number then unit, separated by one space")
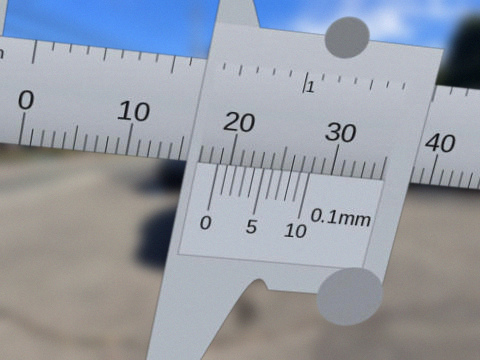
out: 18.8 mm
